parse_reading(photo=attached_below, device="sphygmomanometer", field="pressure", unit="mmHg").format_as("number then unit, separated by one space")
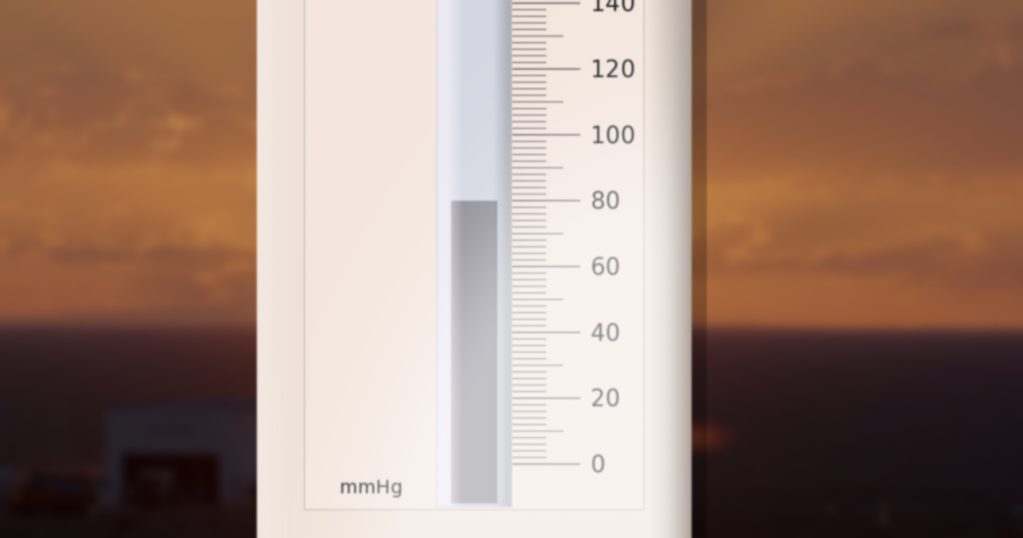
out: 80 mmHg
